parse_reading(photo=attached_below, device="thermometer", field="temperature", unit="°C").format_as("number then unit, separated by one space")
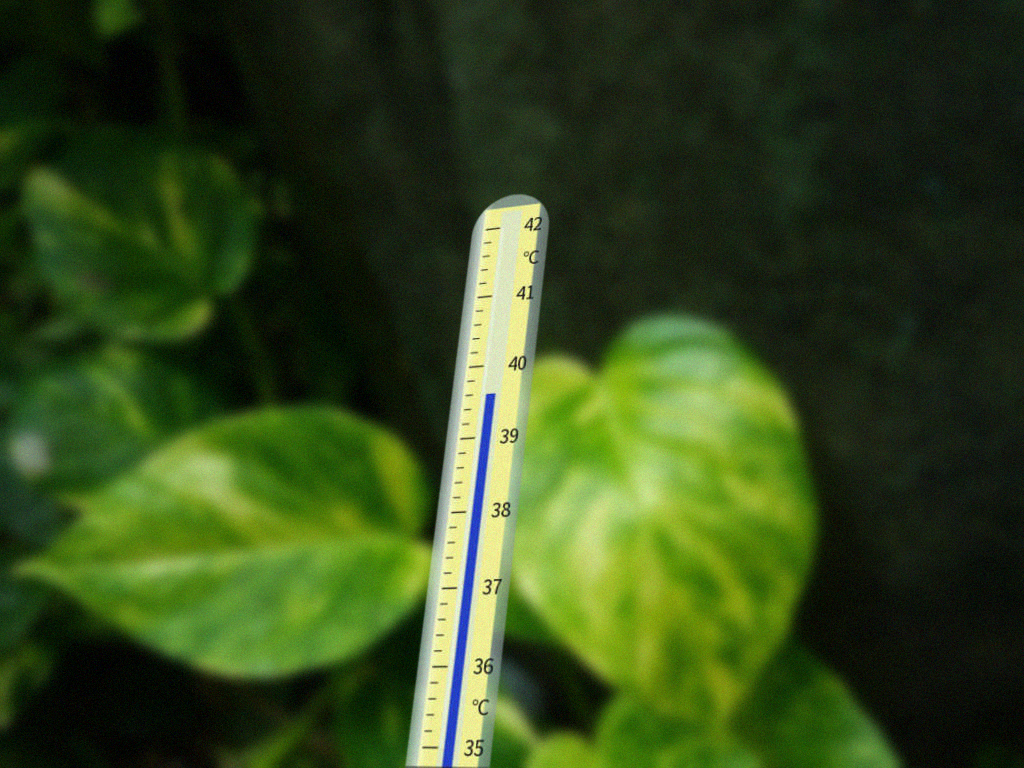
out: 39.6 °C
